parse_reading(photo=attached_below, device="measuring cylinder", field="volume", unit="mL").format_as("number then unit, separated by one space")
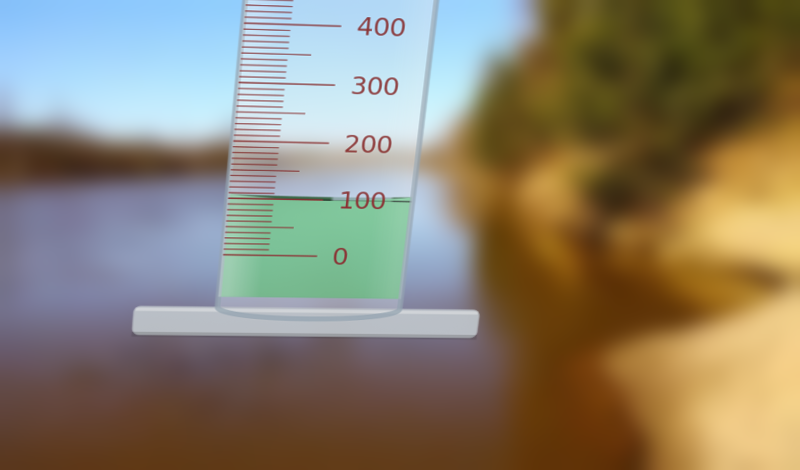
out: 100 mL
